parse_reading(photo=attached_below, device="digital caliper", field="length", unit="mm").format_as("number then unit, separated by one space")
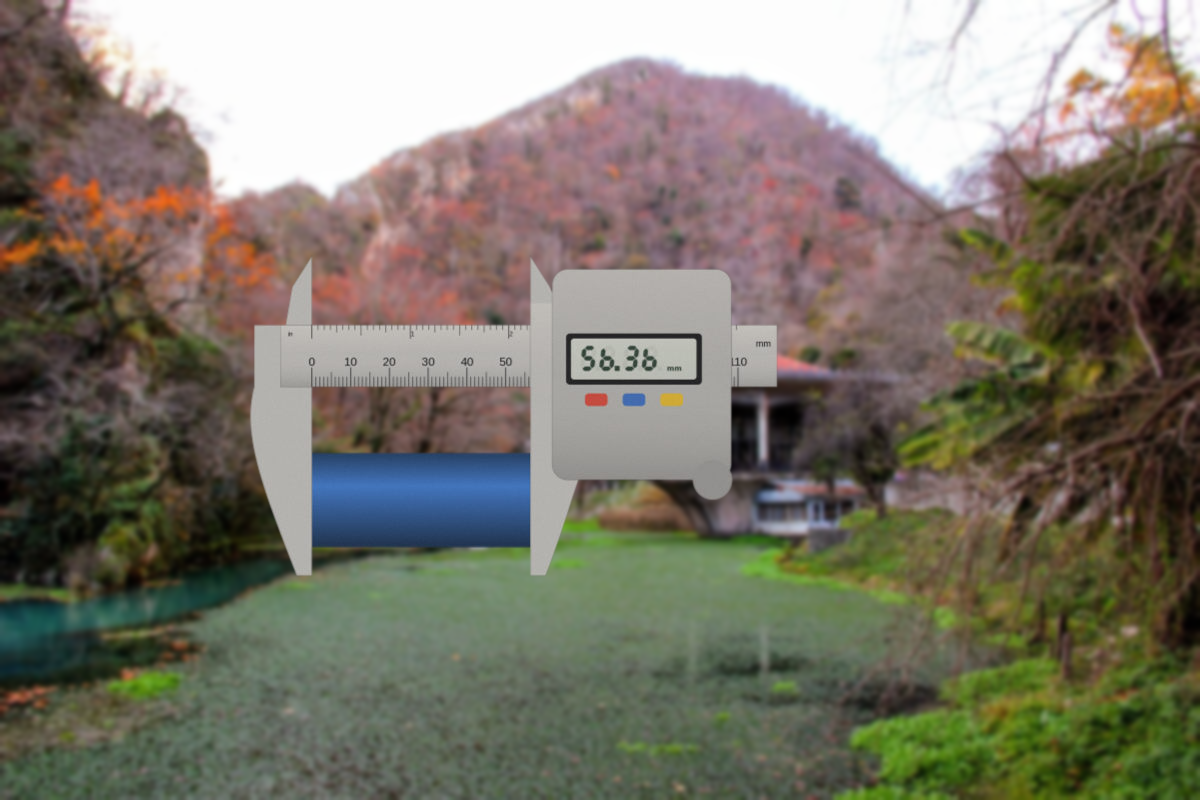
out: 56.36 mm
